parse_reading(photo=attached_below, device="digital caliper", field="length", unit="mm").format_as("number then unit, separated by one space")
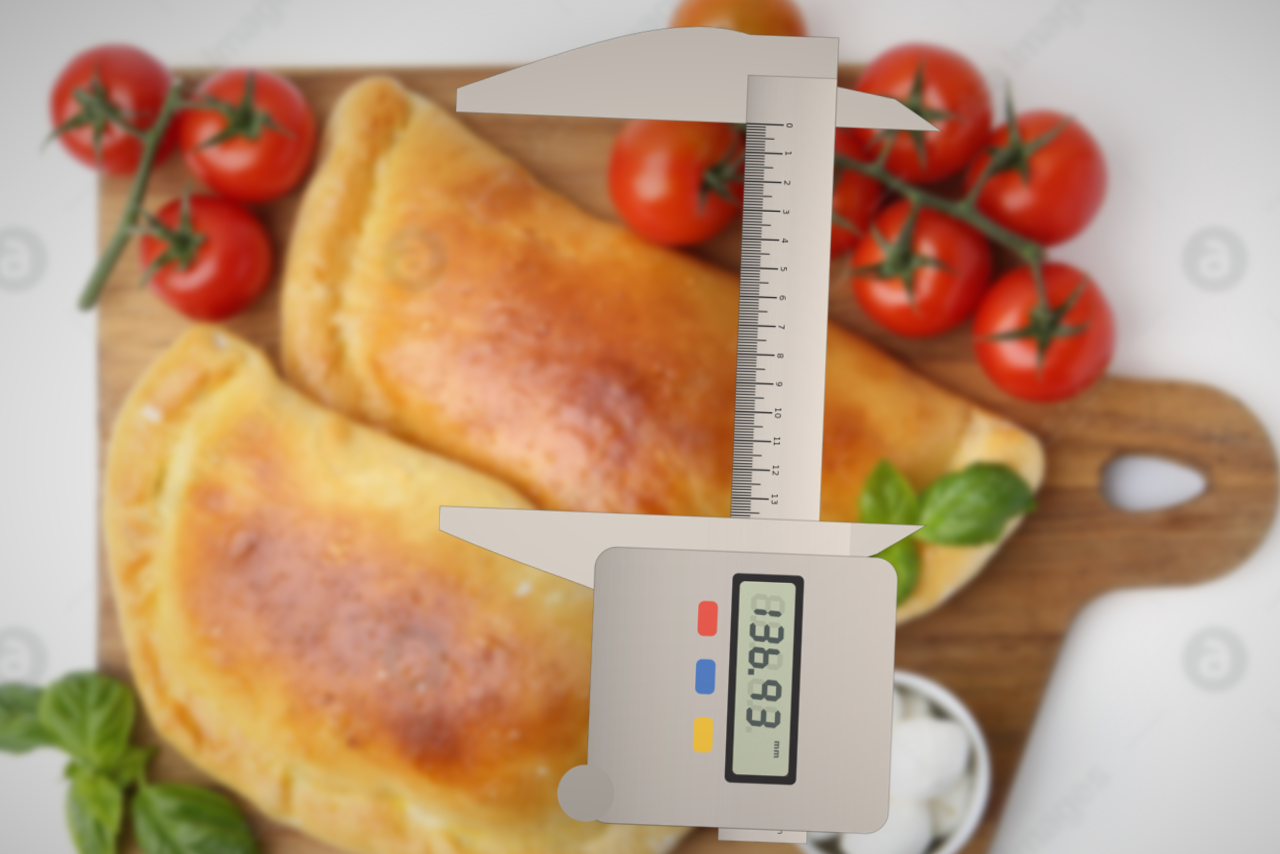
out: 136.93 mm
